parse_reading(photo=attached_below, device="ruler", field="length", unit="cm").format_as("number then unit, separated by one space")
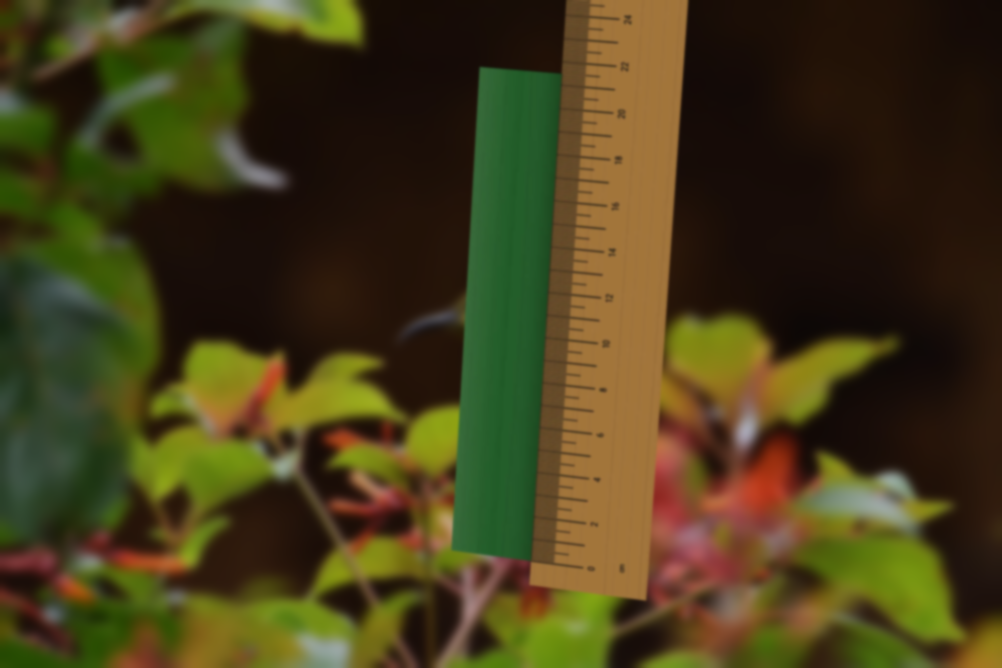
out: 21.5 cm
